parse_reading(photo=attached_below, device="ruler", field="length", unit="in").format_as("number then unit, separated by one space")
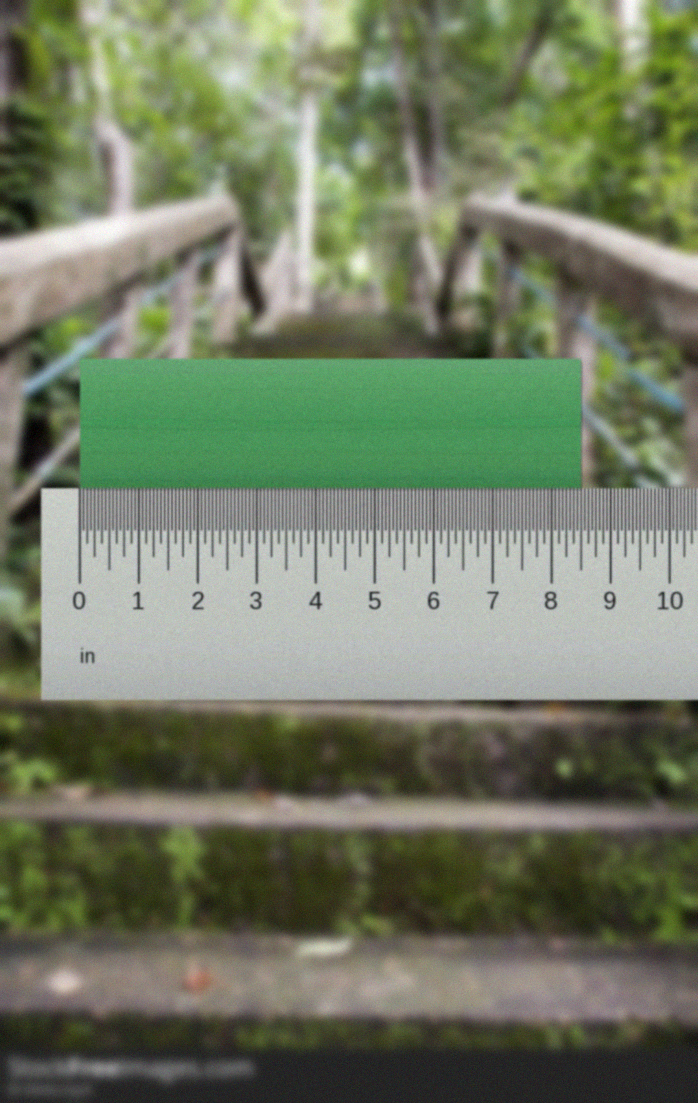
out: 8.5 in
